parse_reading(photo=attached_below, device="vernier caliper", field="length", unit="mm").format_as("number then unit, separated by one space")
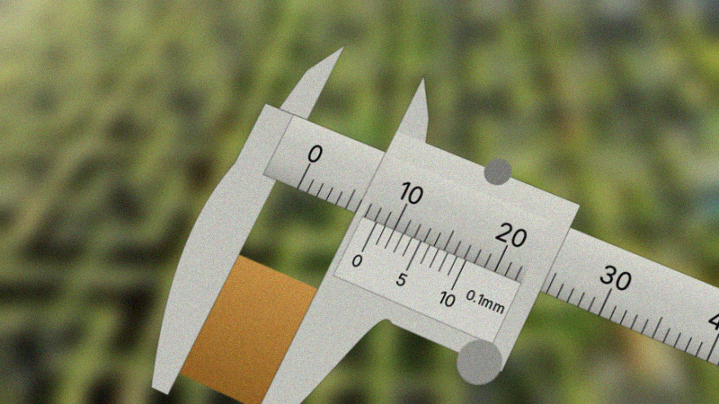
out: 8.2 mm
